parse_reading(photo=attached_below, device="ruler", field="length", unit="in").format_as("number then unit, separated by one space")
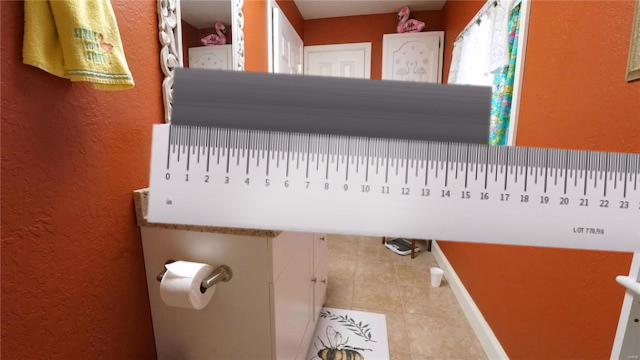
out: 16 in
